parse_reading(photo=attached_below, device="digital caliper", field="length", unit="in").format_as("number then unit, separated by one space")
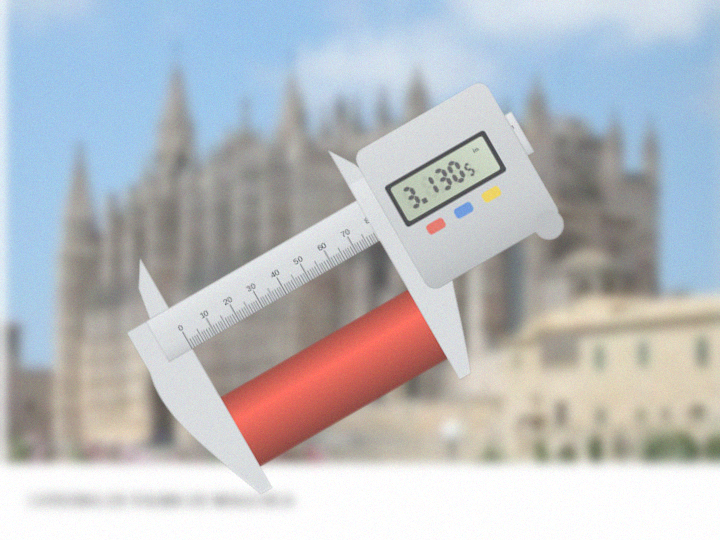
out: 3.1305 in
